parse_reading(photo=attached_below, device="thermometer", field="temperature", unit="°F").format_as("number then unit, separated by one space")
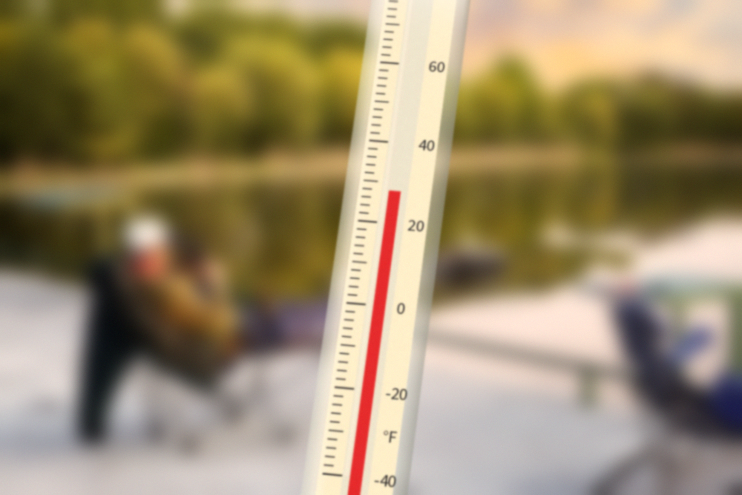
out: 28 °F
